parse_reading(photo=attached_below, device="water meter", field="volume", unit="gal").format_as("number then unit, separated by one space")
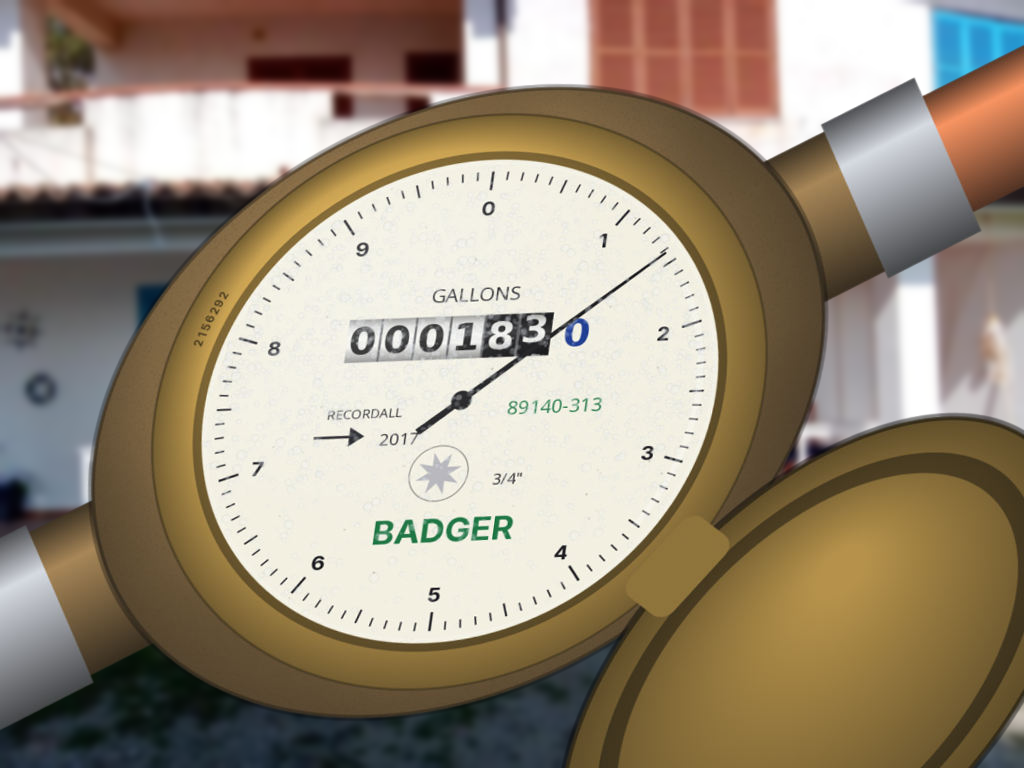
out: 1831.4 gal
